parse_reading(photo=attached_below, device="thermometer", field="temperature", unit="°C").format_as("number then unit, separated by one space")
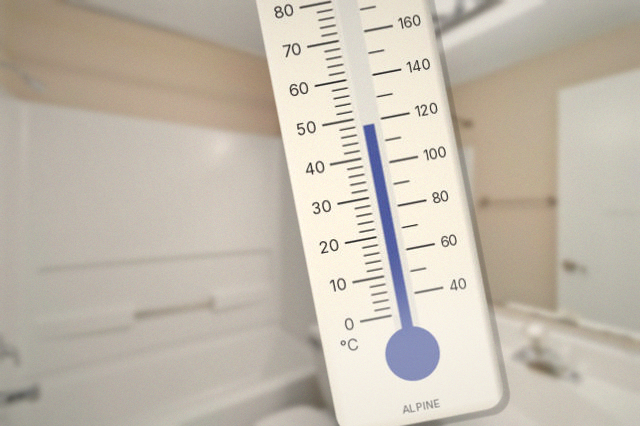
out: 48 °C
